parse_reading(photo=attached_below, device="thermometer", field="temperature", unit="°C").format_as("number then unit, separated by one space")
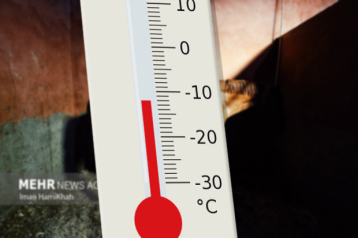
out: -12 °C
